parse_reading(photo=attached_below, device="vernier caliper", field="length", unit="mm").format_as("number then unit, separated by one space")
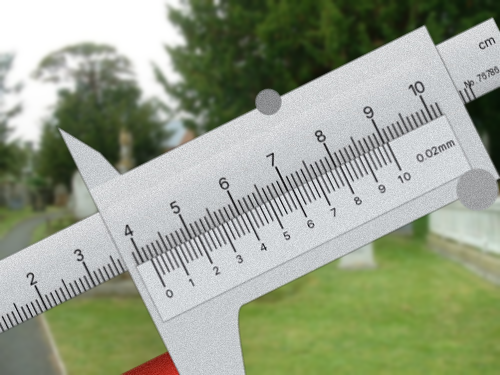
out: 41.6 mm
